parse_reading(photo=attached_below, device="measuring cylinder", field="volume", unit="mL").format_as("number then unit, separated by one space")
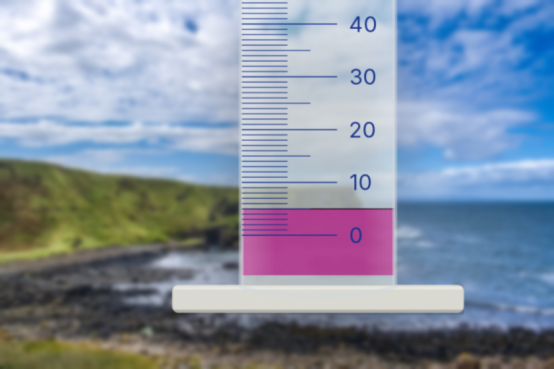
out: 5 mL
